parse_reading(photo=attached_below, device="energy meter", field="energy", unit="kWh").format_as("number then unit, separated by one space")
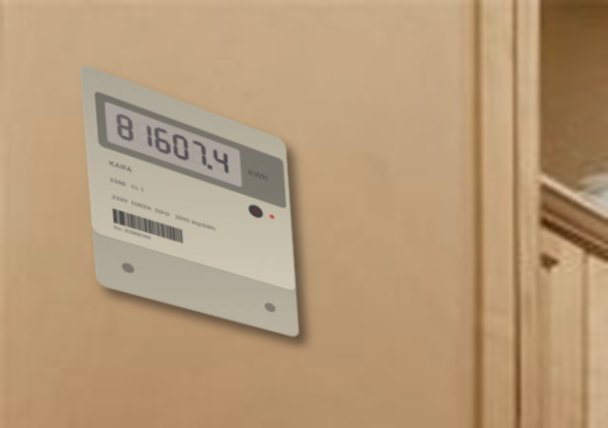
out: 81607.4 kWh
